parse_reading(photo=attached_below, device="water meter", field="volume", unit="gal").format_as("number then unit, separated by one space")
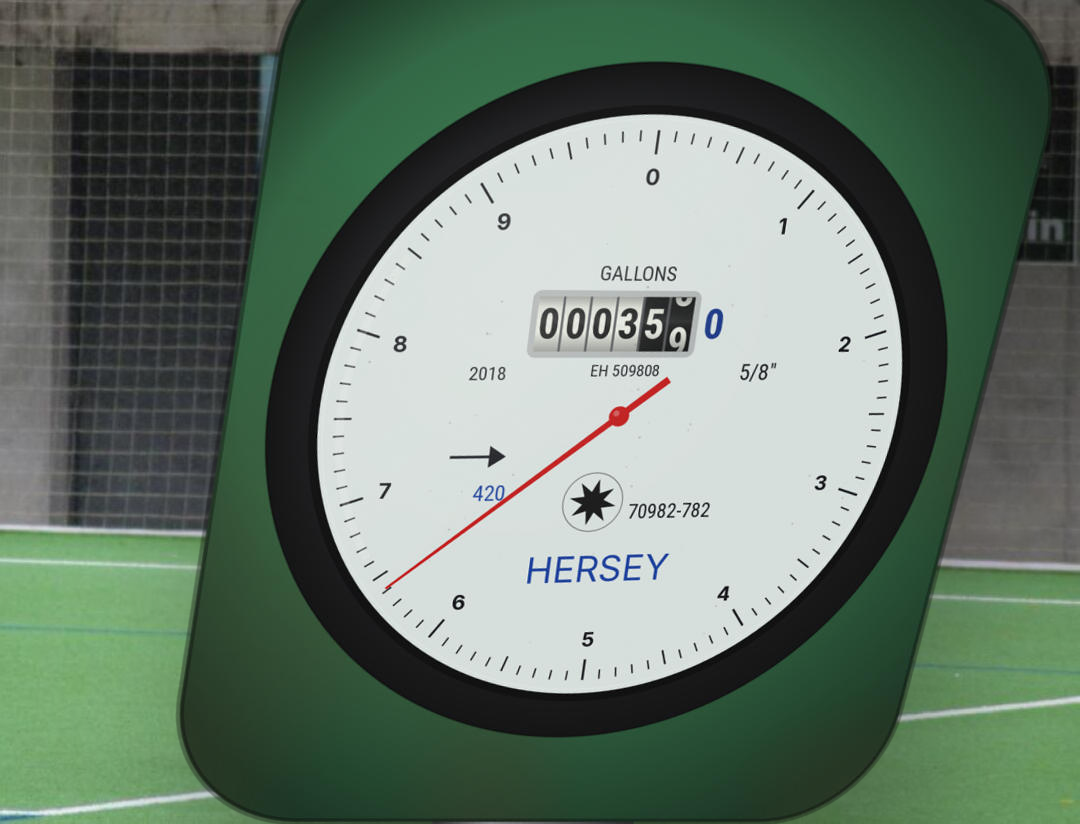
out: 3586.4 gal
